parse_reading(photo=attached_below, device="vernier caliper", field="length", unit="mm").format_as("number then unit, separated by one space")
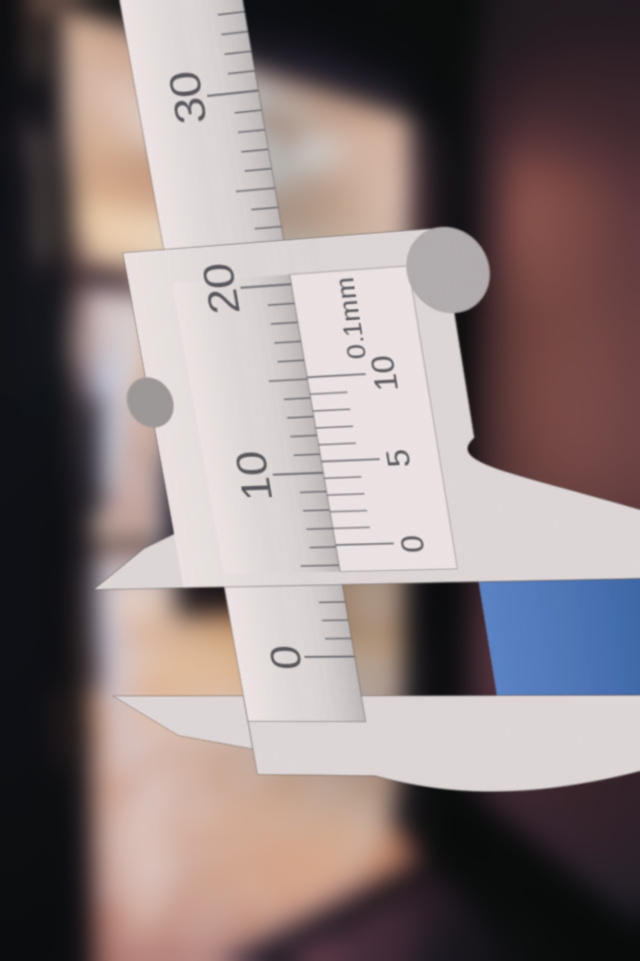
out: 6.1 mm
